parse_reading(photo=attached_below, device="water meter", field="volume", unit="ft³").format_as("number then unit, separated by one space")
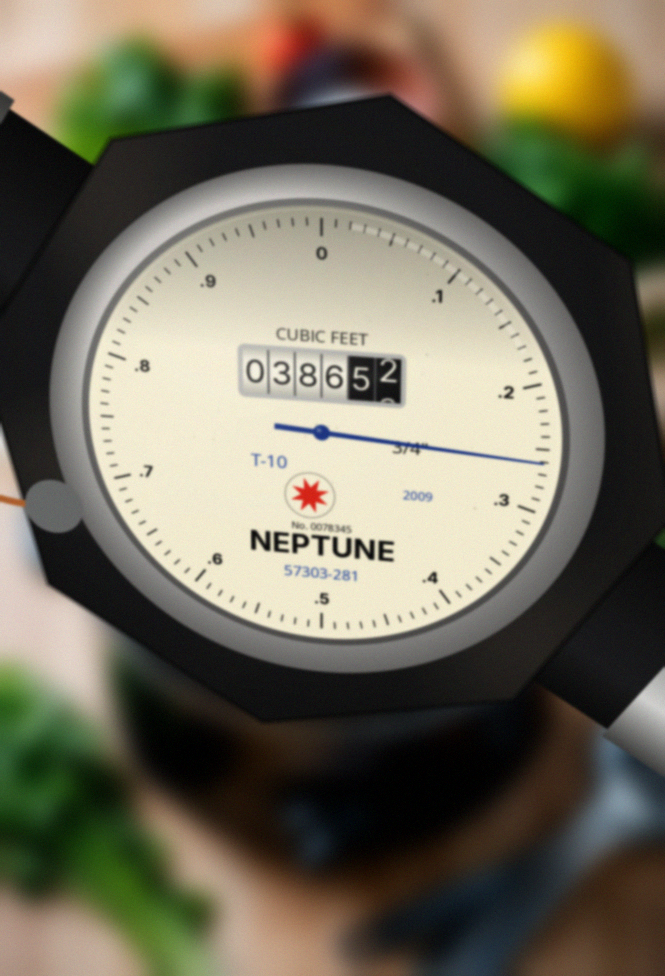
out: 38652.26 ft³
